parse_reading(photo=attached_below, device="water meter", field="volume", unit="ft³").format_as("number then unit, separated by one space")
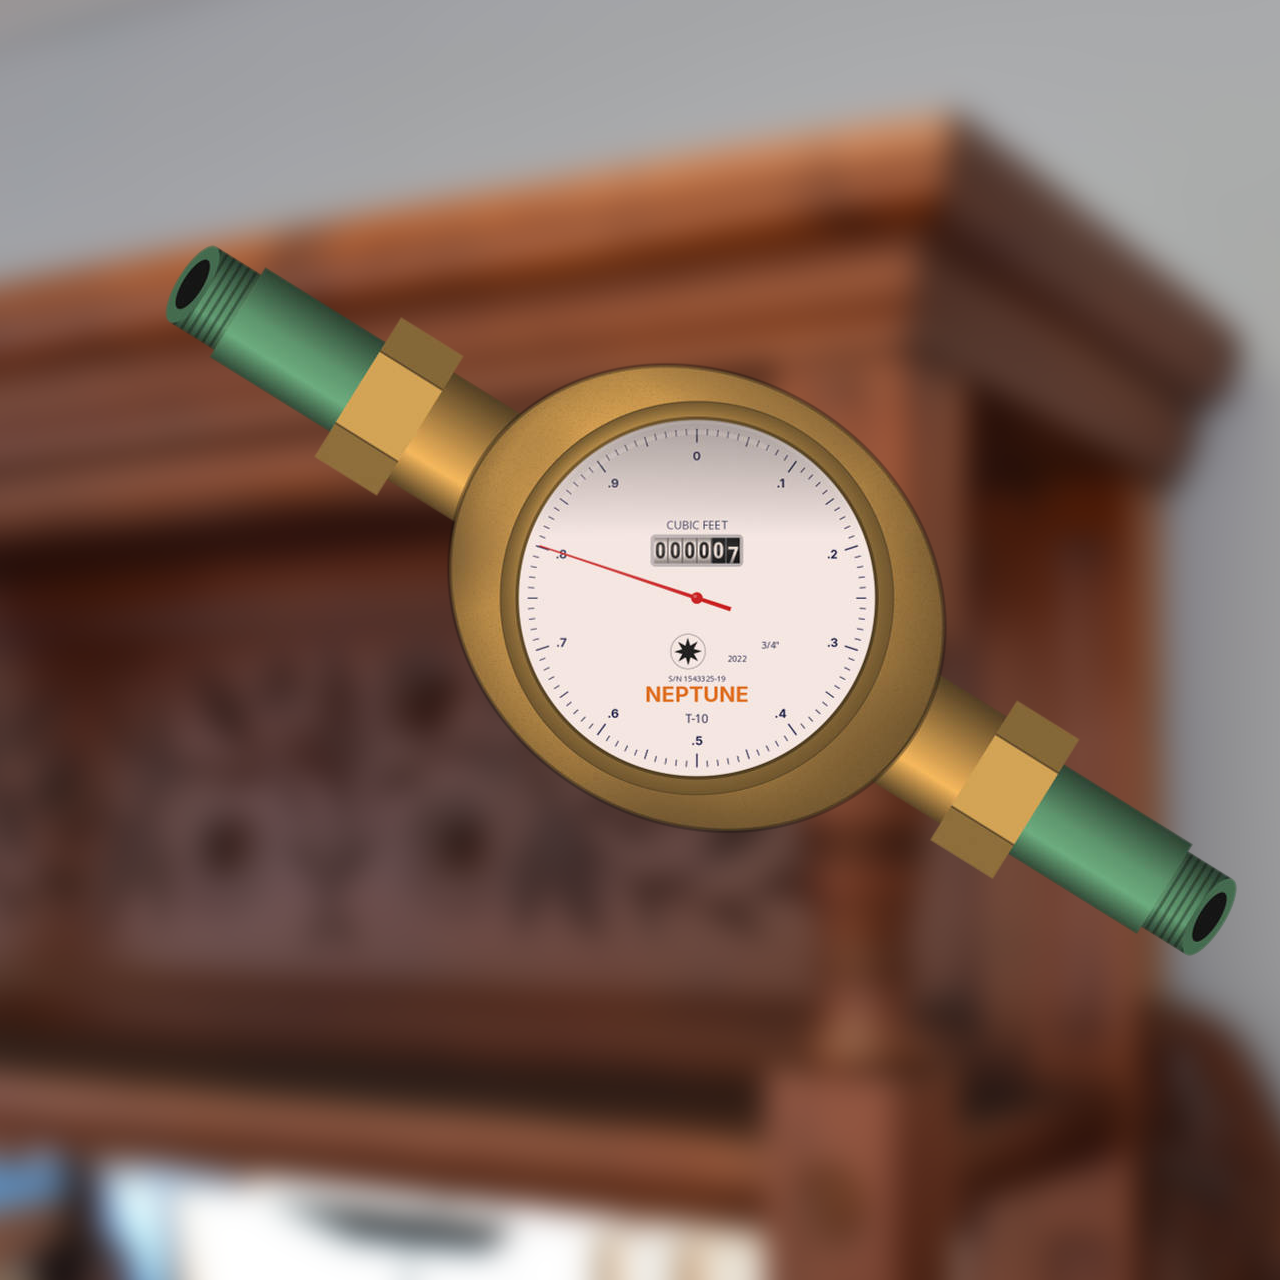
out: 6.80 ft³
